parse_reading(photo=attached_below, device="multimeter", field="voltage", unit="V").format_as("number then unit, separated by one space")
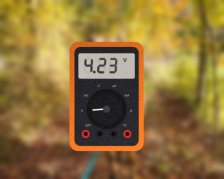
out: 4.23 V
